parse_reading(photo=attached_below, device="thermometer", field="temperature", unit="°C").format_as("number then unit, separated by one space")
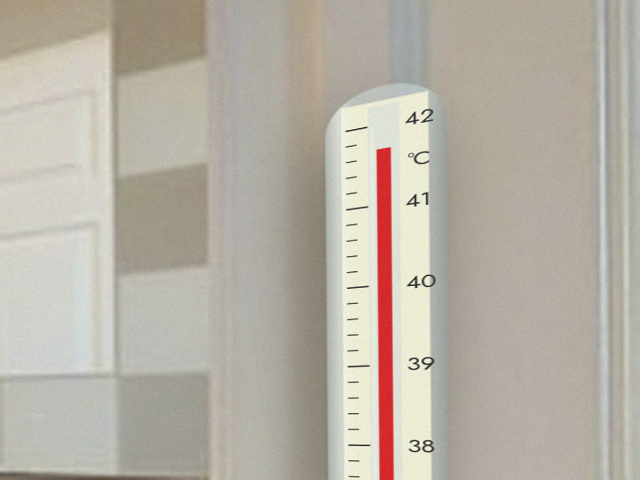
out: 41.7 °C
